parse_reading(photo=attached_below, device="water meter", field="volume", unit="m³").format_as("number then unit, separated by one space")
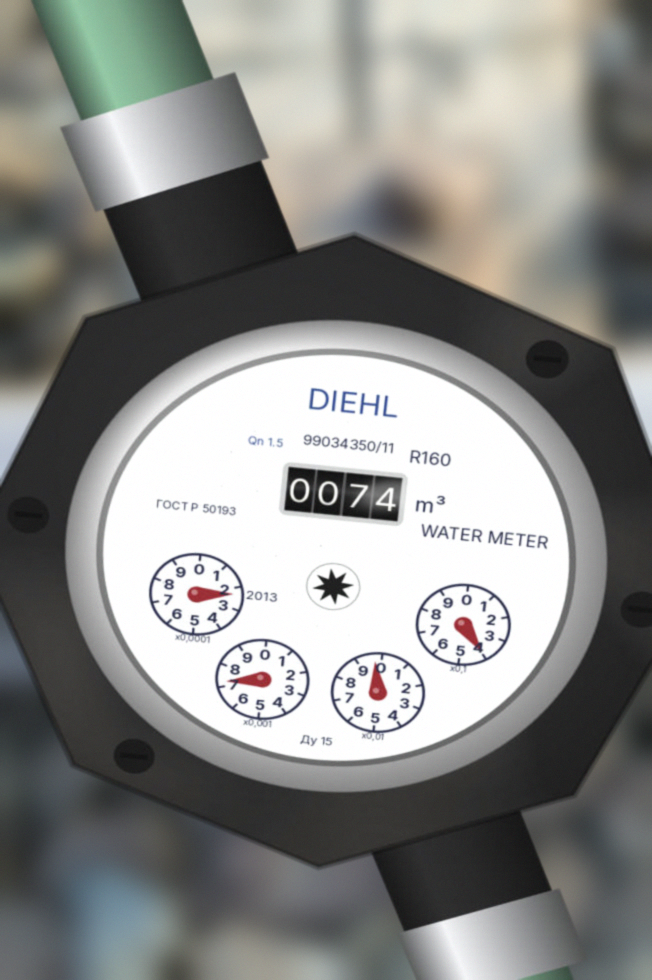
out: 74.3972 m³
